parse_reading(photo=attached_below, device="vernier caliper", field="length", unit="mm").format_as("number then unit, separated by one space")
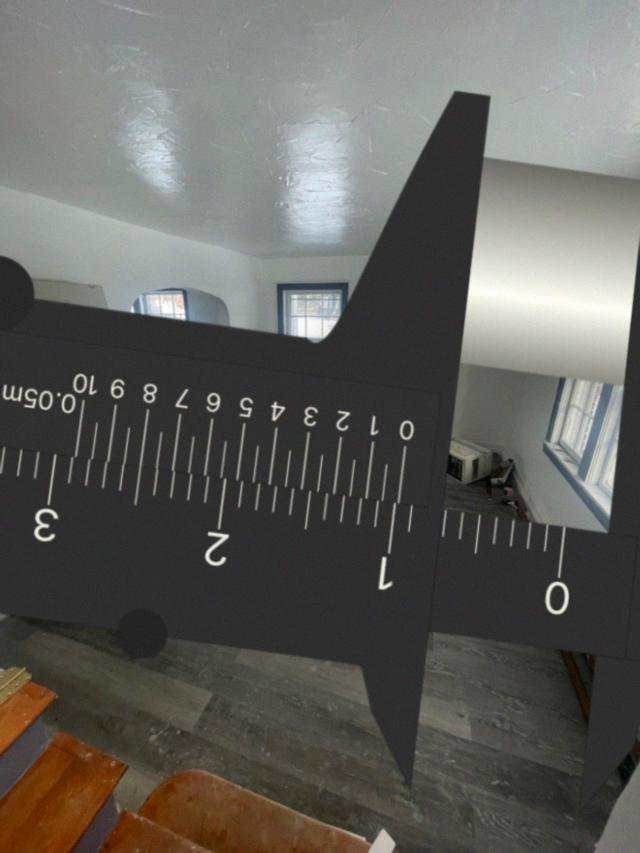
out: 9.8 mm
